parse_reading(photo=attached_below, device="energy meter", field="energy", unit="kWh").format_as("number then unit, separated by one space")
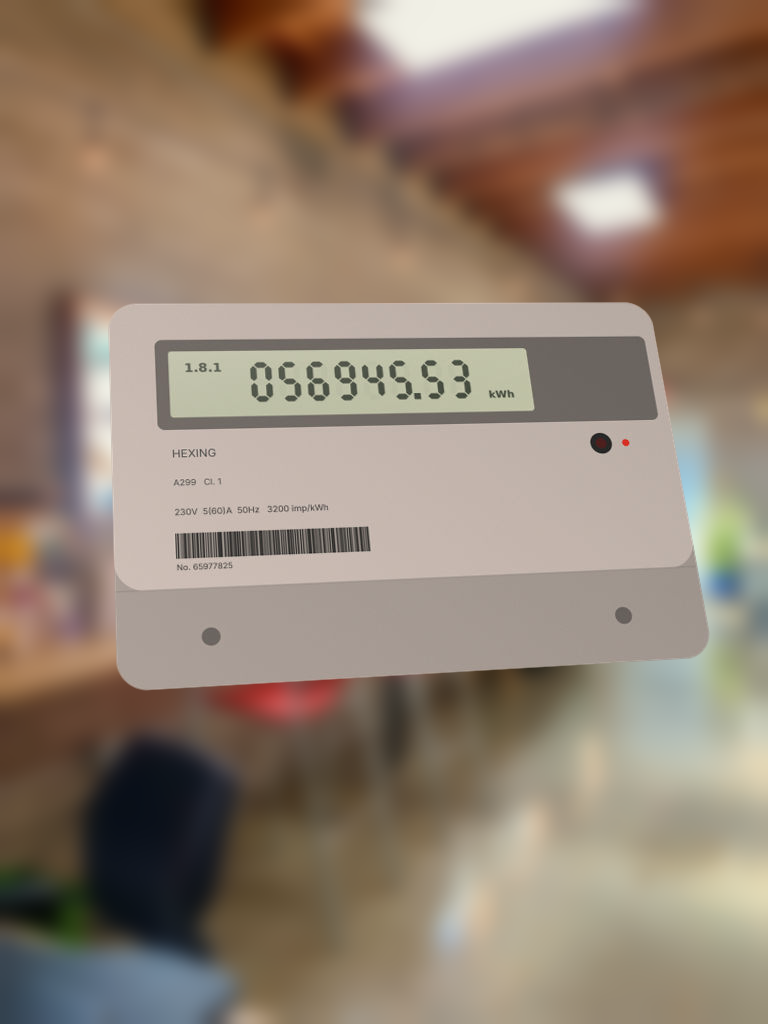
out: 56945.53 kWh
